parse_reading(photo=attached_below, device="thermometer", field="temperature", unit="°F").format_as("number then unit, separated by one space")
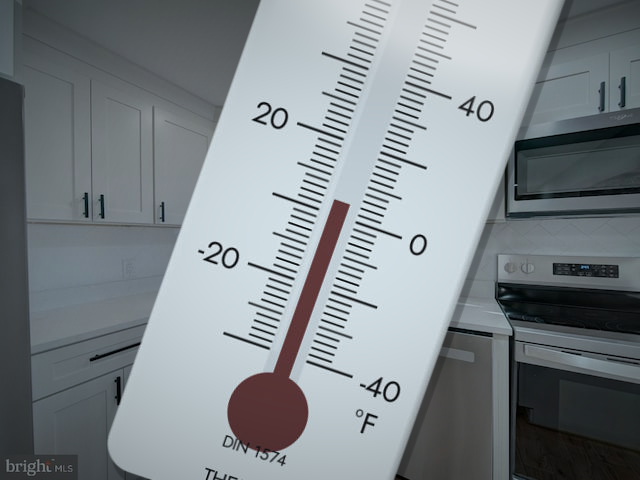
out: 4 °F
